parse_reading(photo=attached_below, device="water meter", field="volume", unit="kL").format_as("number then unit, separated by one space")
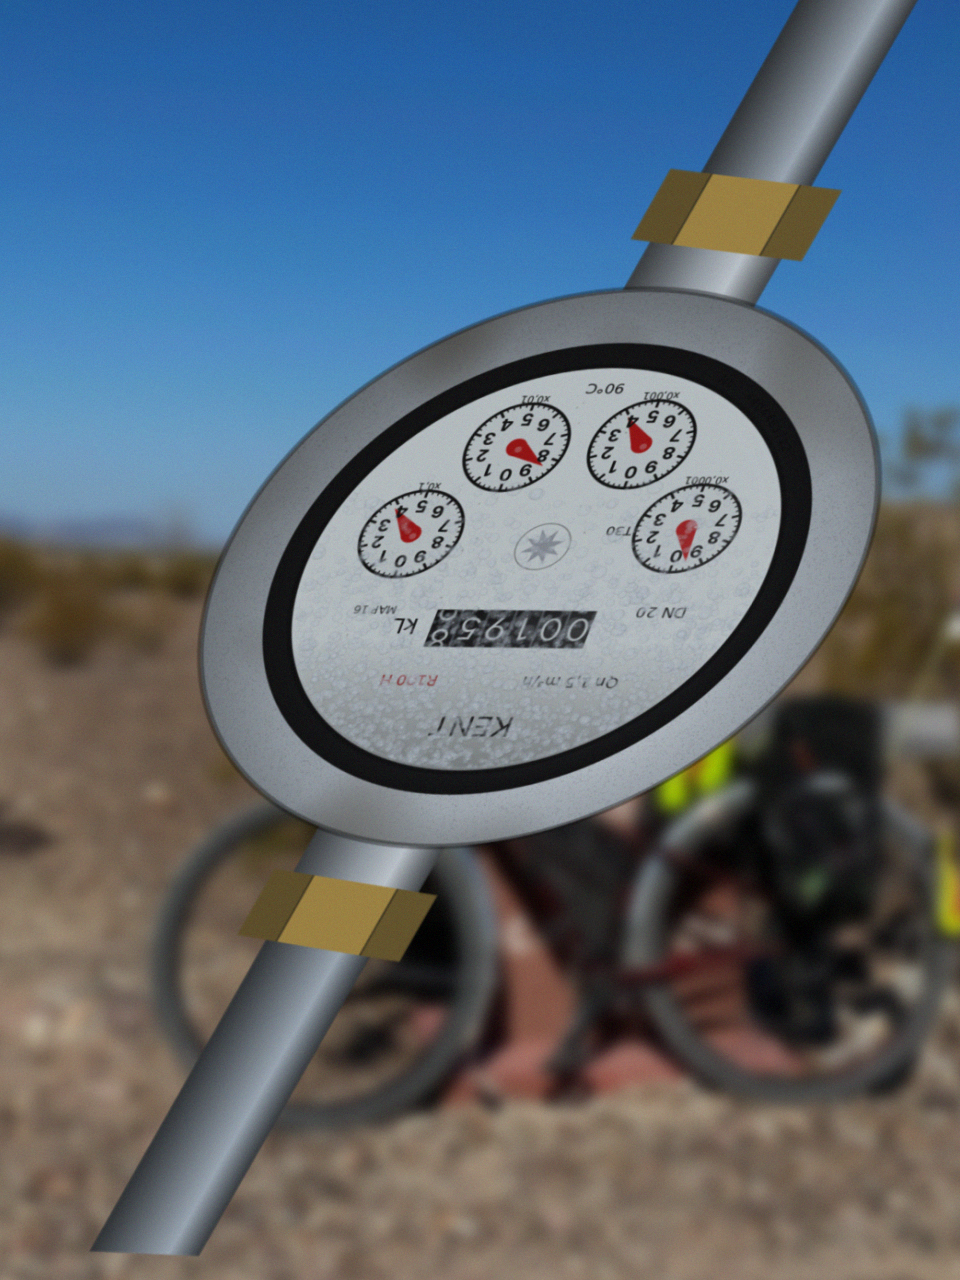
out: 1958.3839 kL
